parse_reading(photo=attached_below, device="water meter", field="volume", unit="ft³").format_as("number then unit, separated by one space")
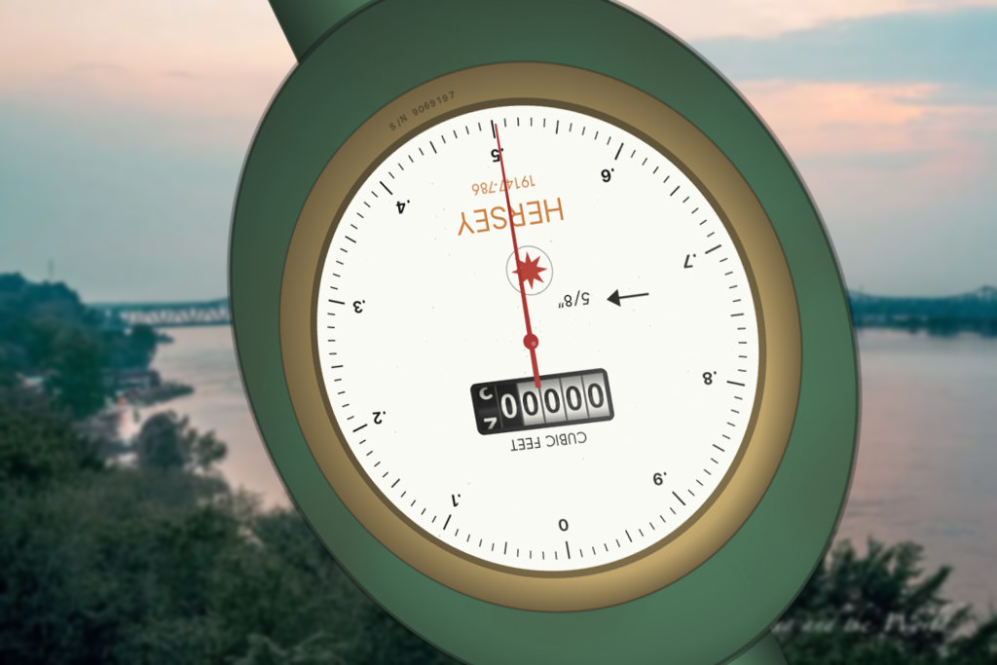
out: 2.50 ft³
